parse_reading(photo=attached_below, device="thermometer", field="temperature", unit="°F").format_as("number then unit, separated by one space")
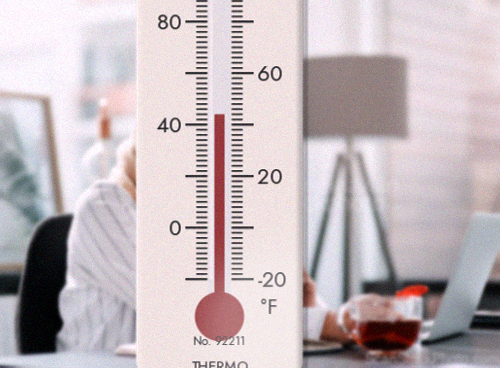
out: 44 °F
